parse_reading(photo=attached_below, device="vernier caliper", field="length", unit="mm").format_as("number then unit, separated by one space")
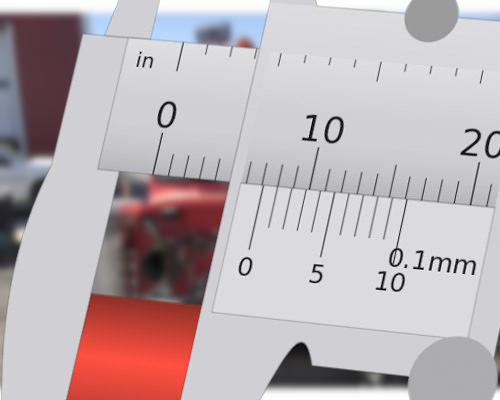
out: 7.1 mm
